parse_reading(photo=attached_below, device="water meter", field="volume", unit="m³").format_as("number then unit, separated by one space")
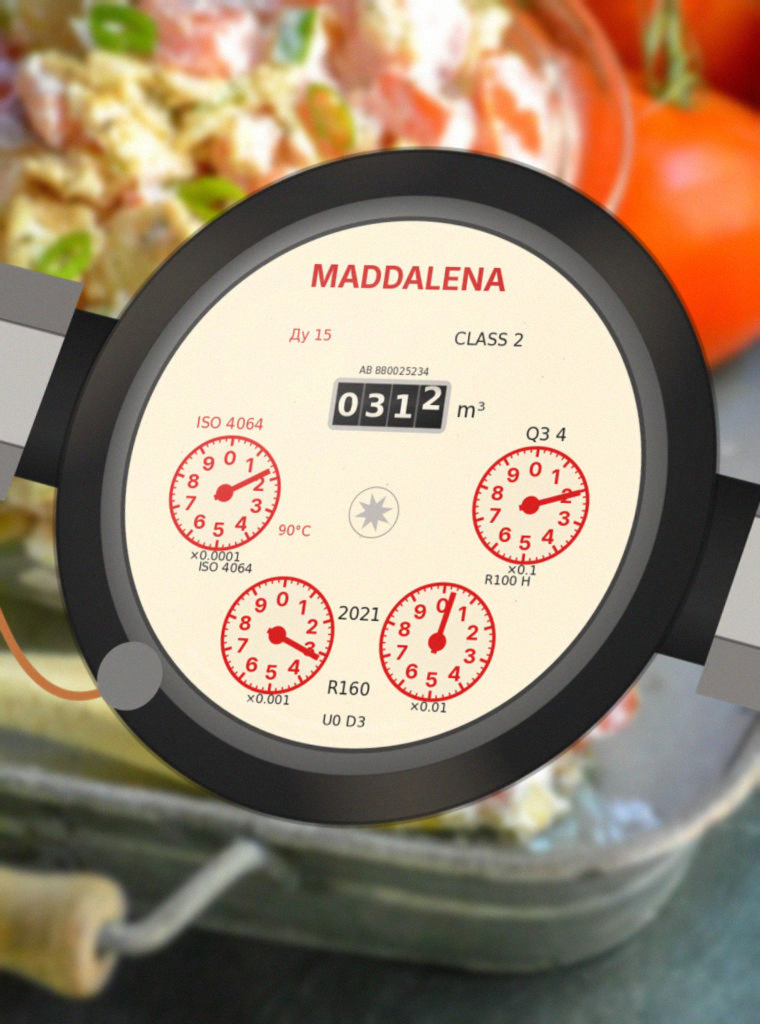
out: 312.2031 m³
